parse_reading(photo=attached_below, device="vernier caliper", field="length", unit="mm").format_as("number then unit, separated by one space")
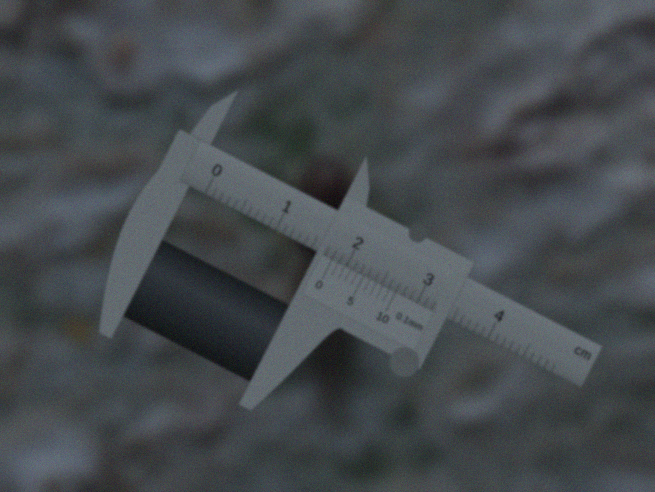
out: 18.0 mm
